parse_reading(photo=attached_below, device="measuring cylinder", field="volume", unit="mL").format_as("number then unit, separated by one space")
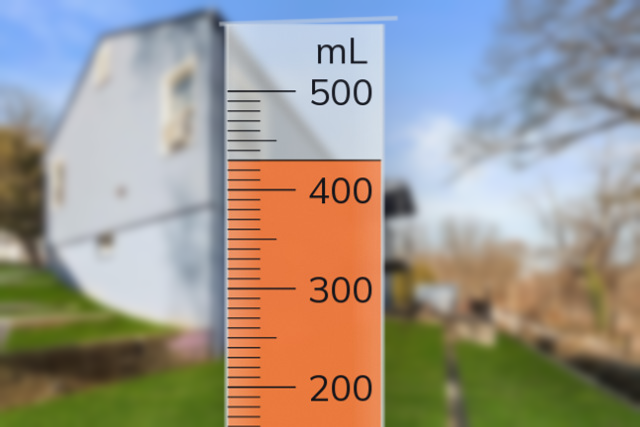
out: 430 mL
